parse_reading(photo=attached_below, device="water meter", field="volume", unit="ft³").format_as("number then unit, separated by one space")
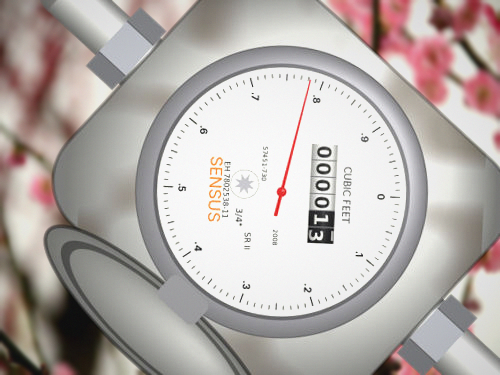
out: 12.78 ft³
